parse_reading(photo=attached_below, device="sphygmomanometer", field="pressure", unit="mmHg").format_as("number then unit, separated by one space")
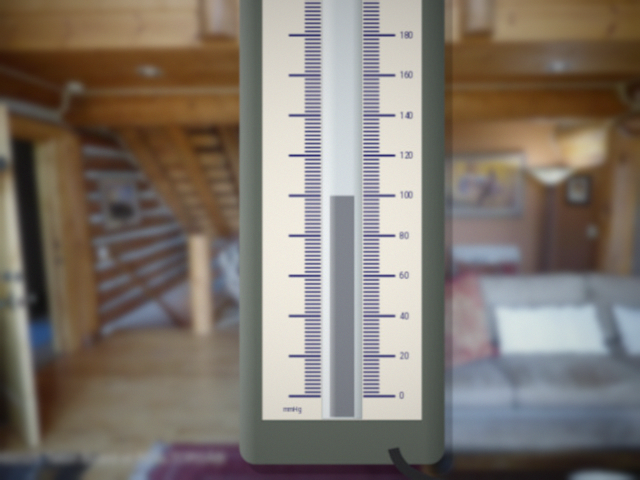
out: 100 mmHg
